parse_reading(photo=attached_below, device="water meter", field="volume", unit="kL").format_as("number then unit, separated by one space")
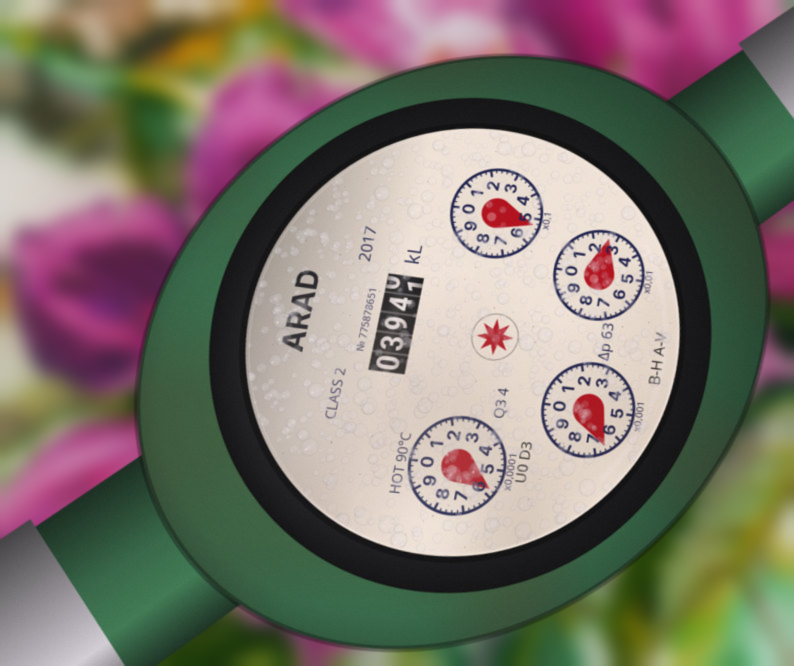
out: 3940.5265 kL
